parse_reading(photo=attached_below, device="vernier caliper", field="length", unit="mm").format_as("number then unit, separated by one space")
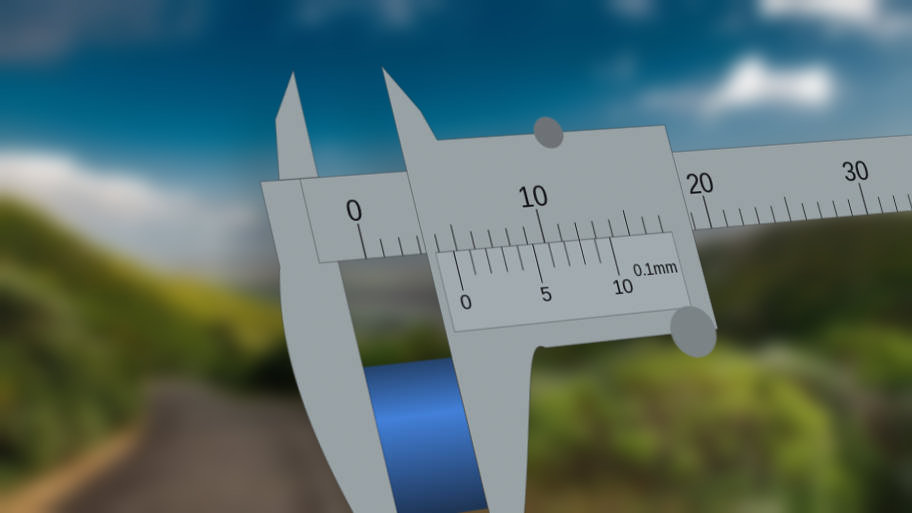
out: 4.8 mm
